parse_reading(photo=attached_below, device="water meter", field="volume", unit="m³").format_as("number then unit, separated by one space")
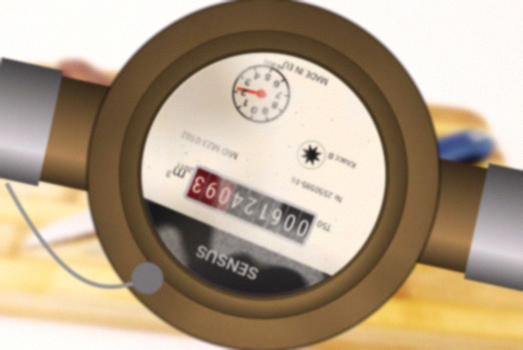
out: 6124.0932 m³
